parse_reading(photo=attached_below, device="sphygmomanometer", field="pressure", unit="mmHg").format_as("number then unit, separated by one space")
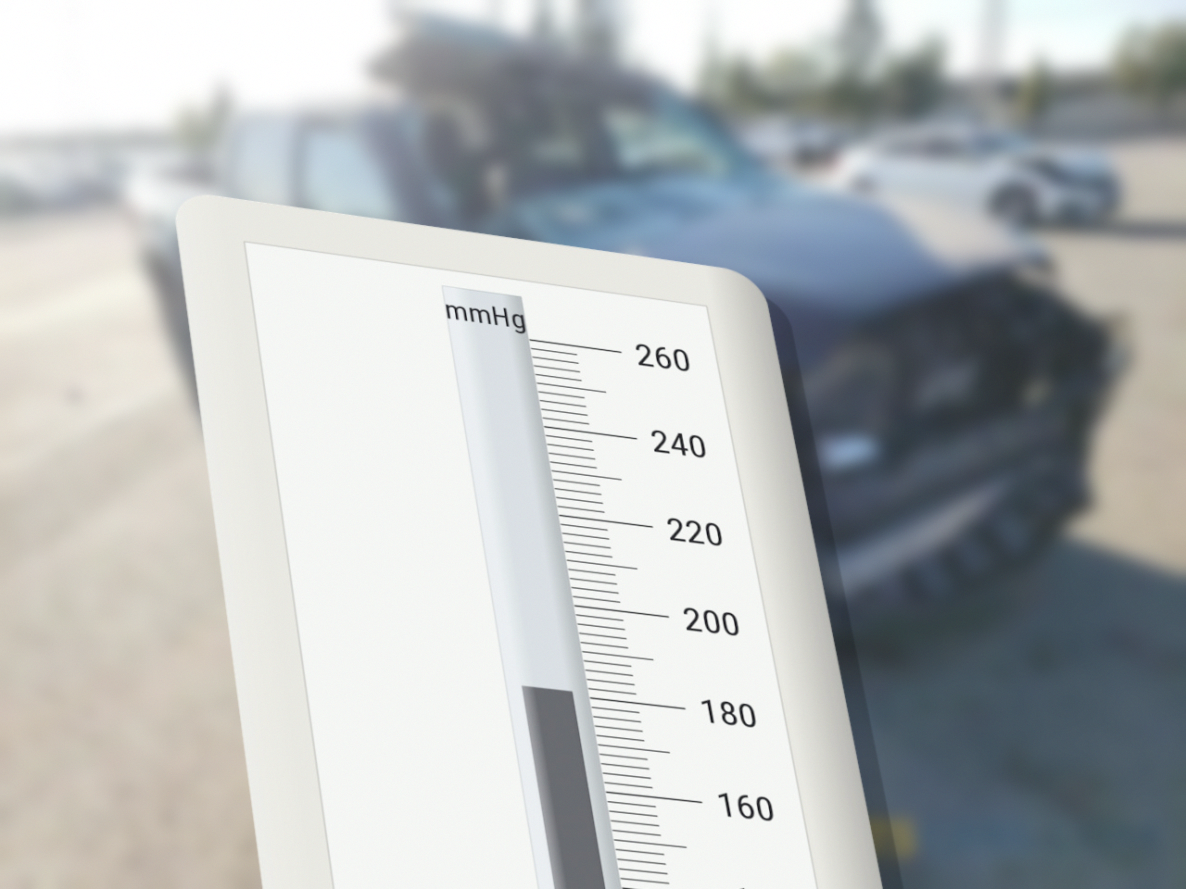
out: 181 mmHg
